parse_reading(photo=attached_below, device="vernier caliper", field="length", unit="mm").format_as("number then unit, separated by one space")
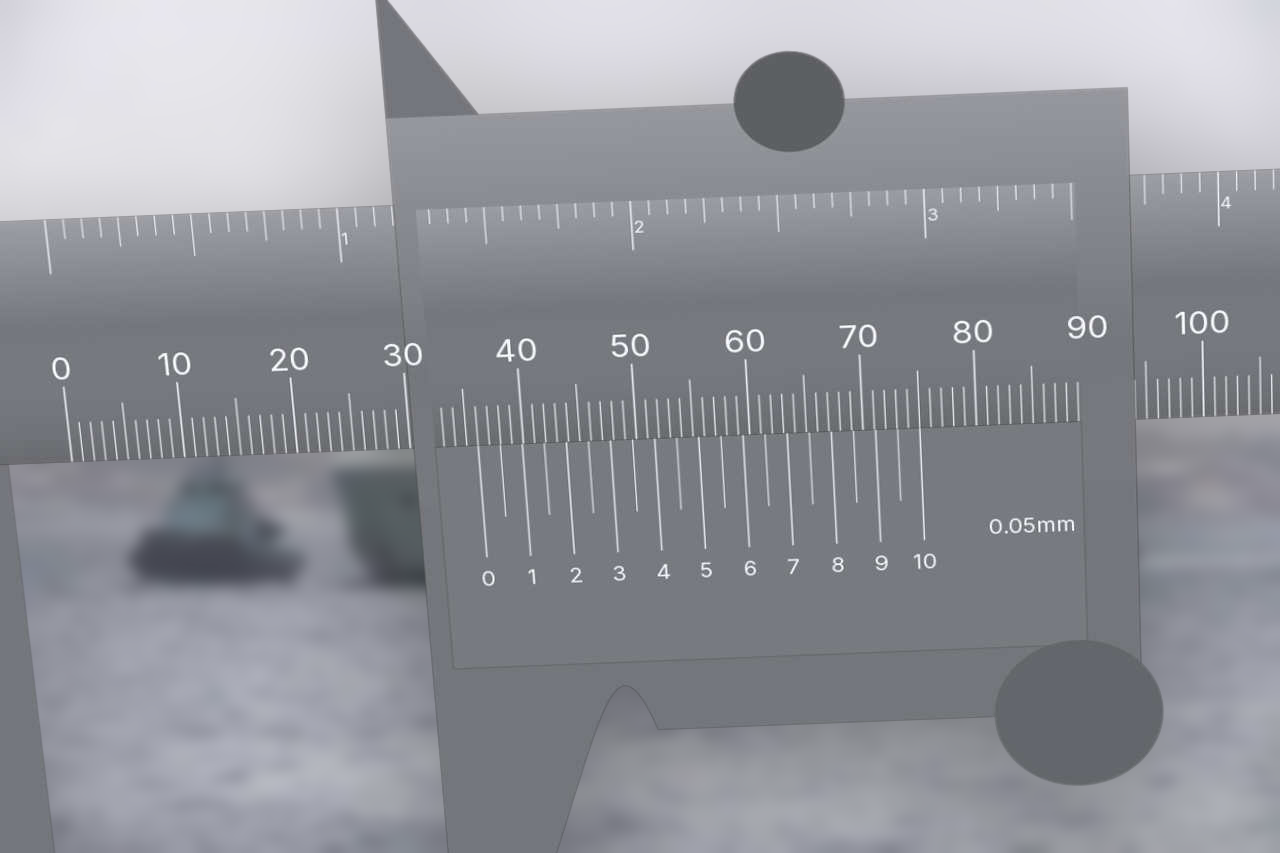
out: 36.0 mm
